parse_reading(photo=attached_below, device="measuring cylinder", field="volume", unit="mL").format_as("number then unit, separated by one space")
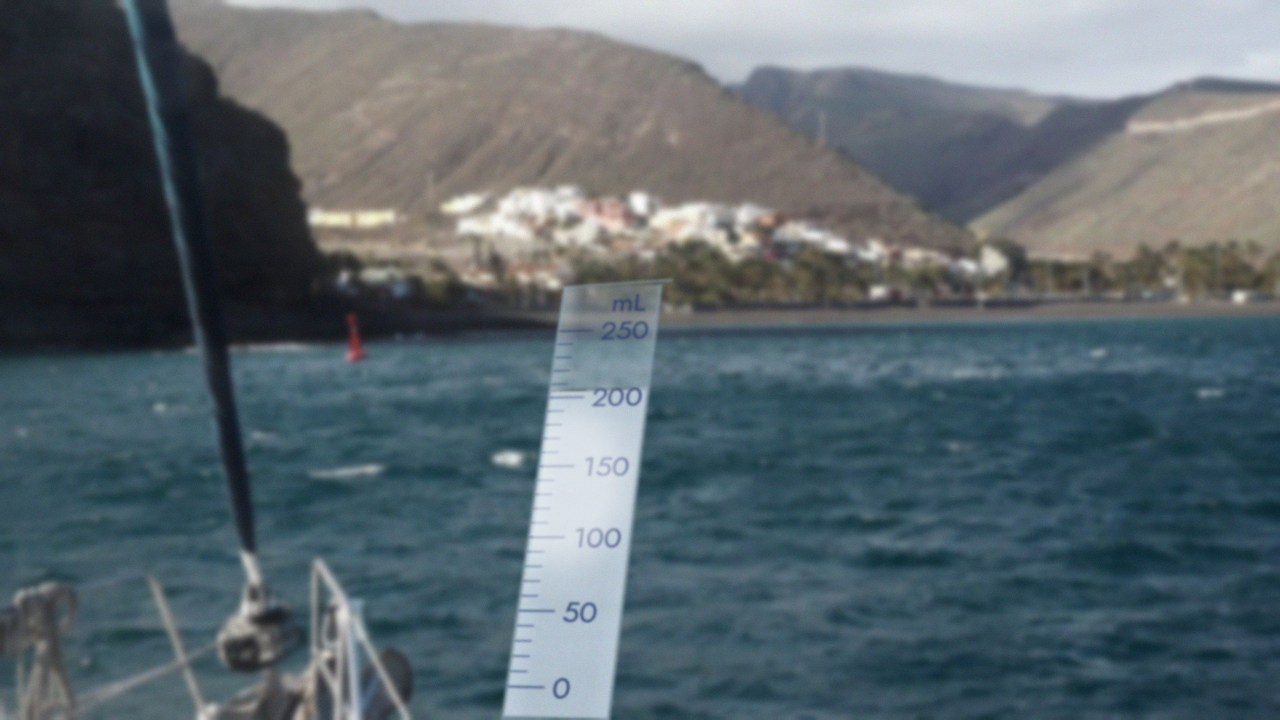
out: 205 mL
